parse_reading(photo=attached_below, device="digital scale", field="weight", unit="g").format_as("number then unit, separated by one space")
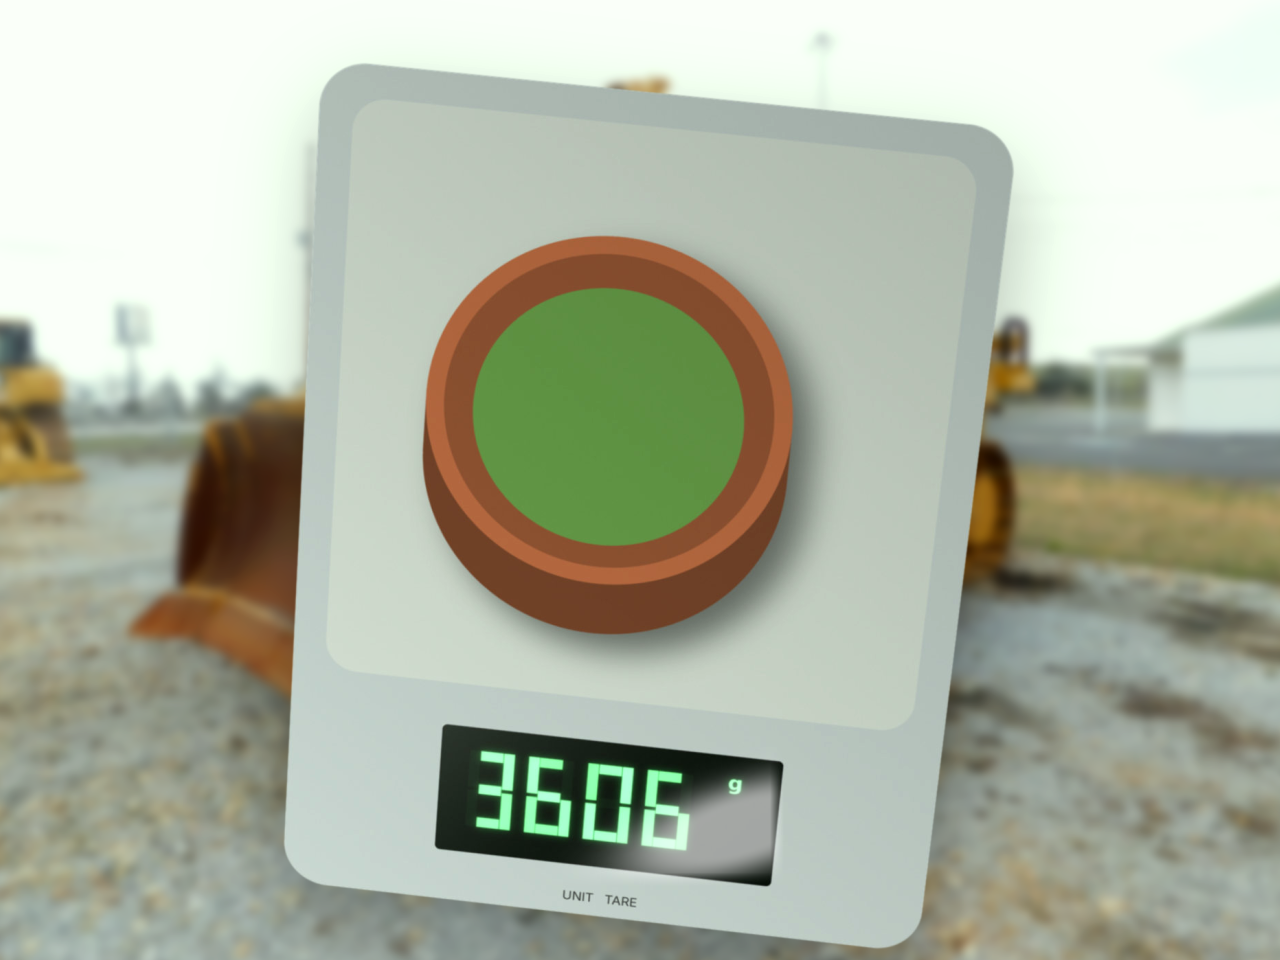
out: 3606 g
